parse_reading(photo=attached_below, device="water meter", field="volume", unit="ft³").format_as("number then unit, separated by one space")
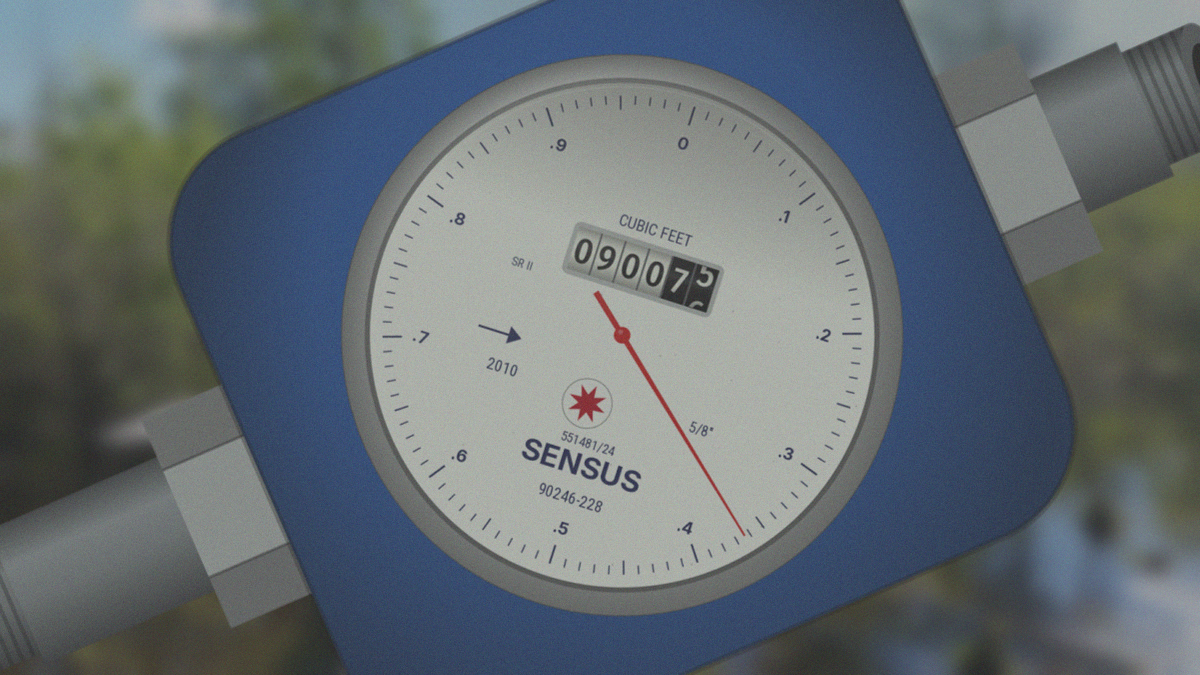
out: 90075.36 ft³
